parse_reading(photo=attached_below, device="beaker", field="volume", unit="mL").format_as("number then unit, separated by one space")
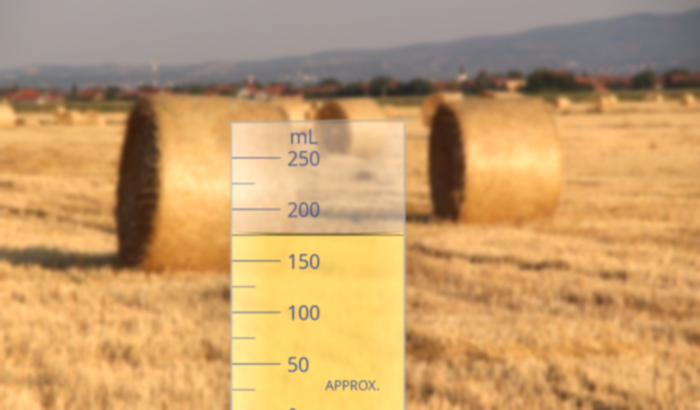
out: 175 mL
